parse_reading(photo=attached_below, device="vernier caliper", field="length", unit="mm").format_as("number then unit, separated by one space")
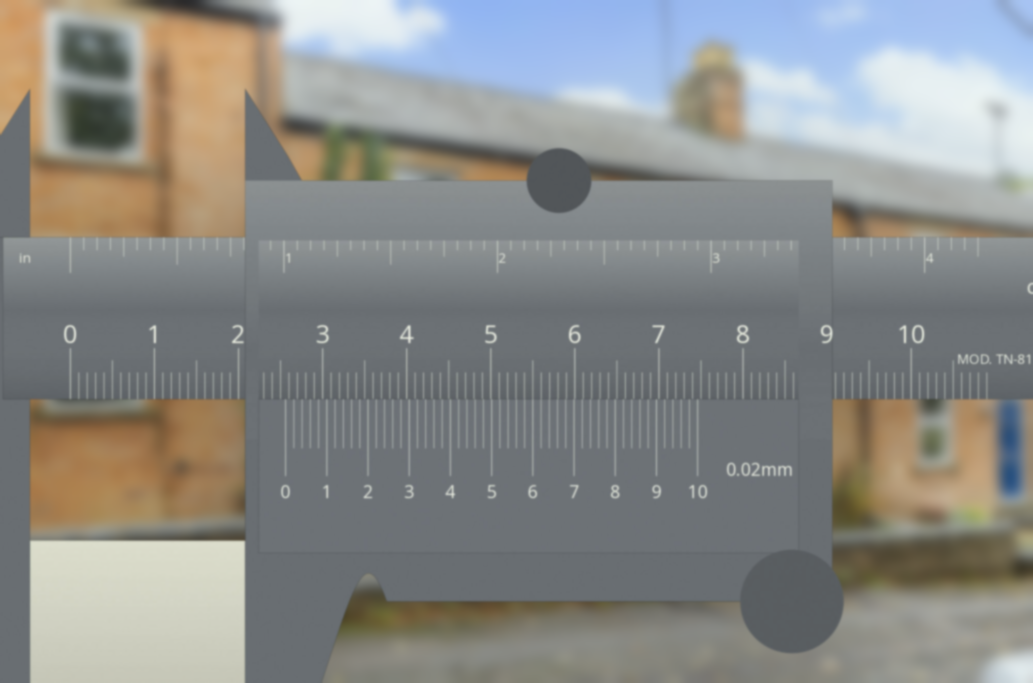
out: 25.6 mm
